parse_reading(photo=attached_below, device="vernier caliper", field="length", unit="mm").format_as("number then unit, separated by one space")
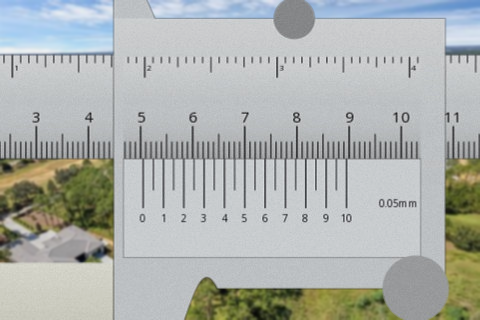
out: 50.5 mm
